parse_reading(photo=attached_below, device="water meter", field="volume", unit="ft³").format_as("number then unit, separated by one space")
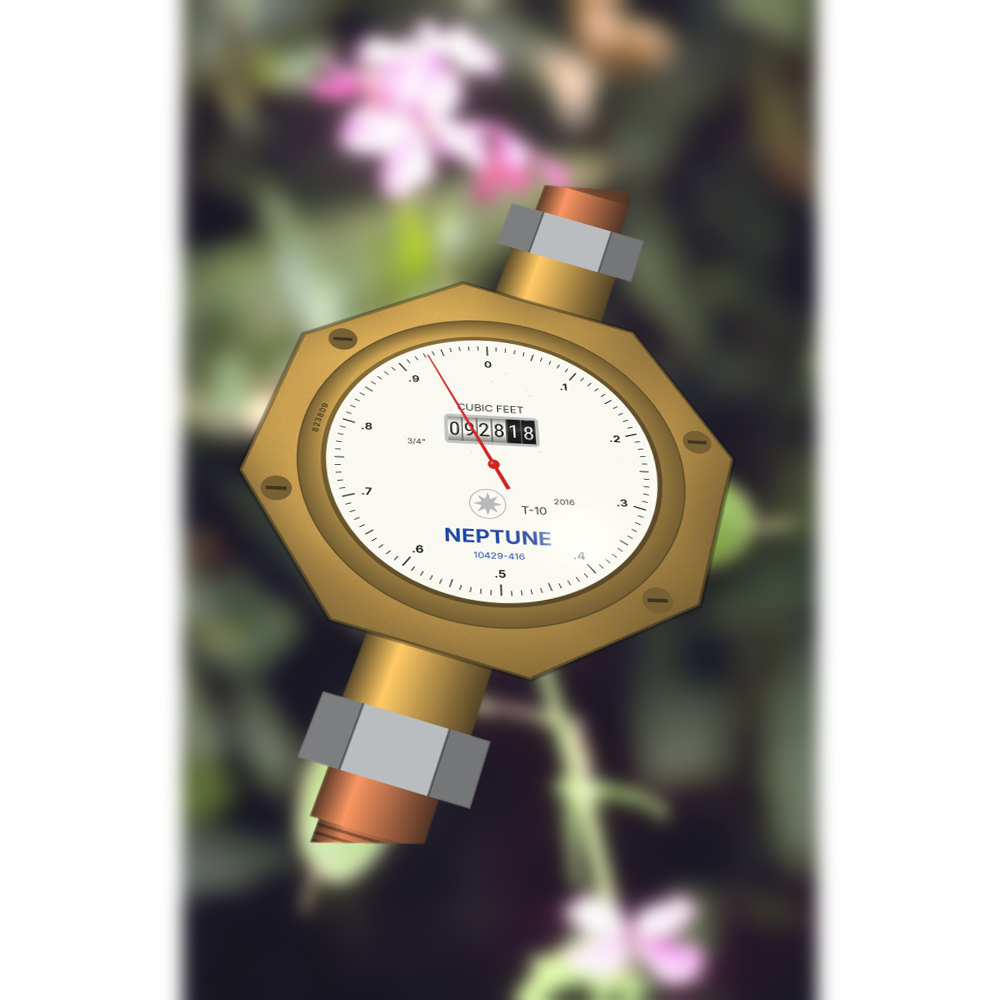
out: 92817.93 ft³
